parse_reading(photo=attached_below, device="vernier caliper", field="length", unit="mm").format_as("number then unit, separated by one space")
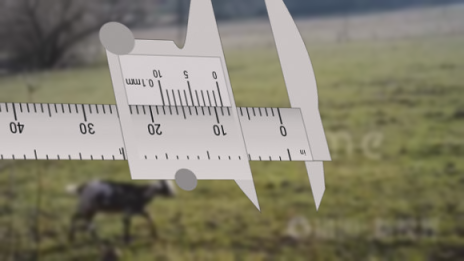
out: 8.8 mm
